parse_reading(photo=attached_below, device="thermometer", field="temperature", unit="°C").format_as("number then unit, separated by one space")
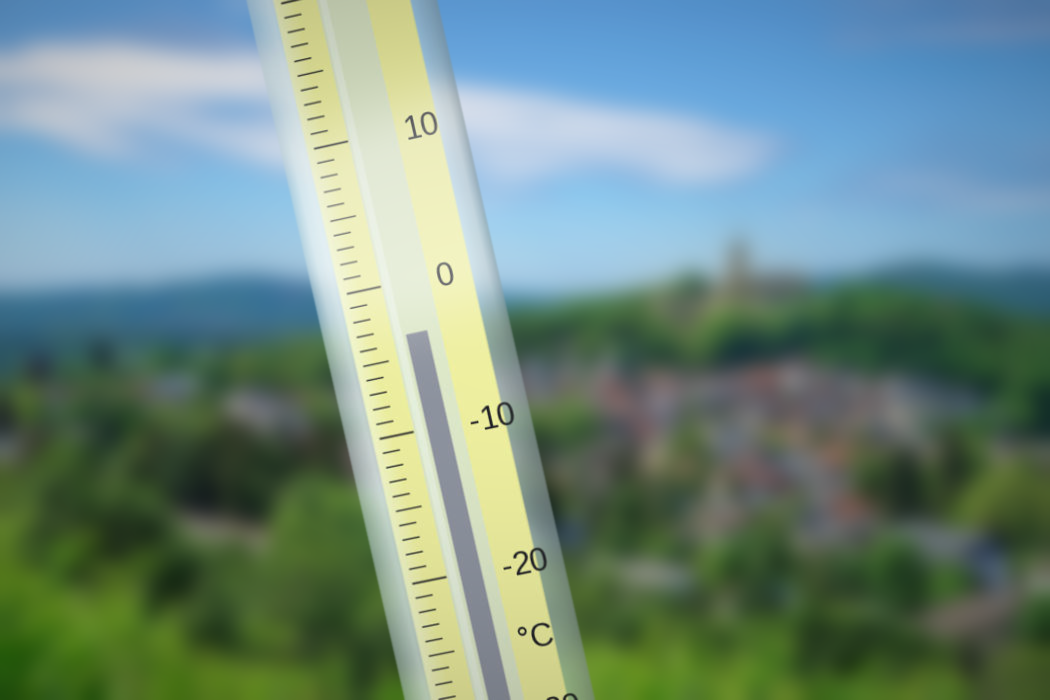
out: -3.5 °C
